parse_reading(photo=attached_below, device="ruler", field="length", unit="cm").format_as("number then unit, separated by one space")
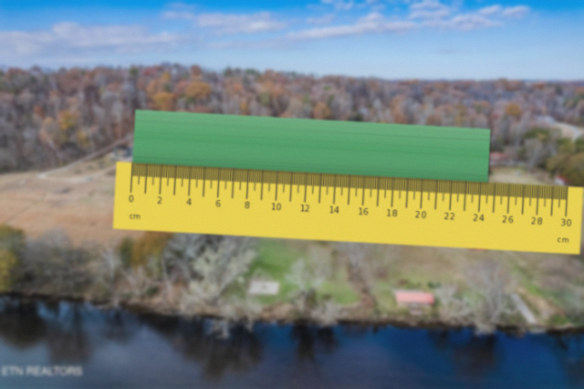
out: 24.5 cm
